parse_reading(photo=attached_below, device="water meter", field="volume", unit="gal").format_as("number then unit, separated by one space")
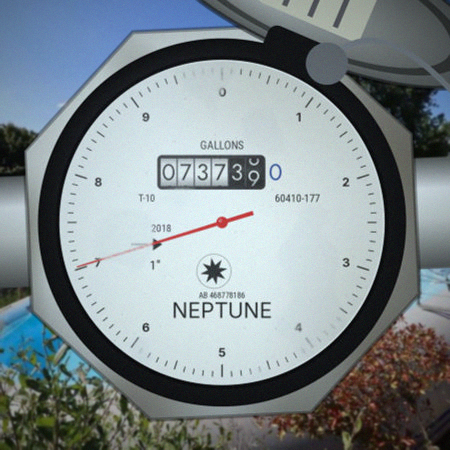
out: 737387.0 gal
